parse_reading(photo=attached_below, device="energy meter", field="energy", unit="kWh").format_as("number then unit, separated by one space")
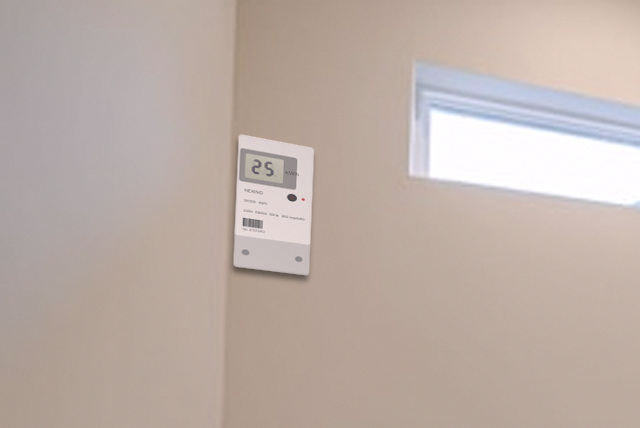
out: 25 kWh
